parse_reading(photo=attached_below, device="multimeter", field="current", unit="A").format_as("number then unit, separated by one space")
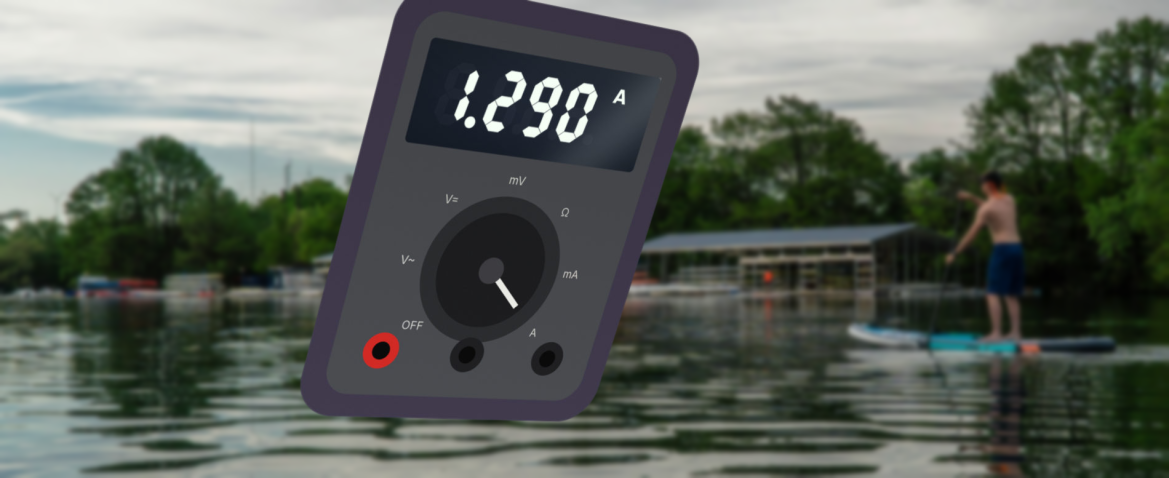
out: 1.290 A
